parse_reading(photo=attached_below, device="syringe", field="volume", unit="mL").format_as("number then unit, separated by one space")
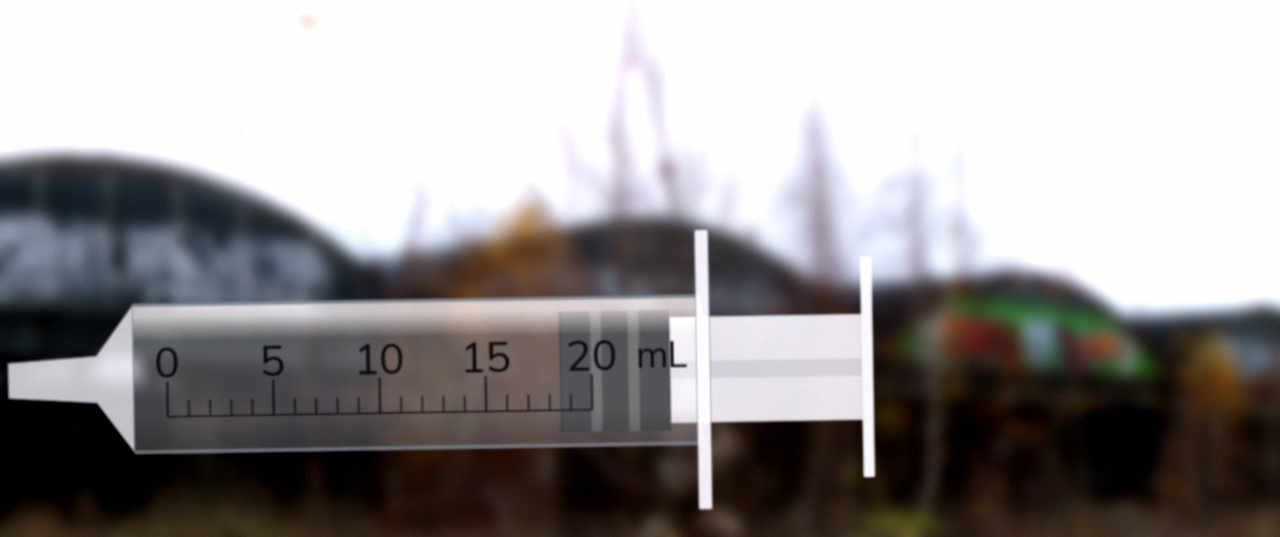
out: 18.5 mL
